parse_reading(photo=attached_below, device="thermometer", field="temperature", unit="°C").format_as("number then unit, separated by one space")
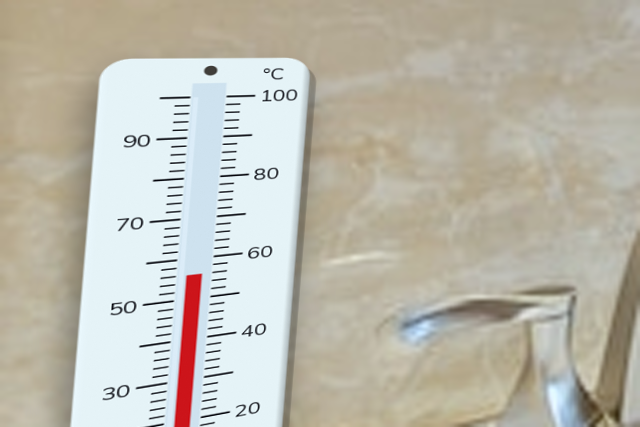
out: 56 °C
